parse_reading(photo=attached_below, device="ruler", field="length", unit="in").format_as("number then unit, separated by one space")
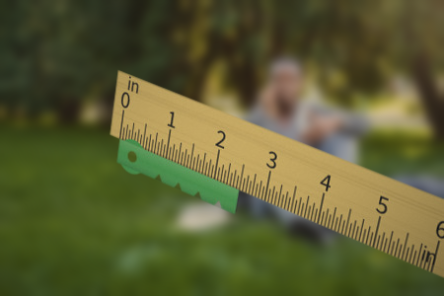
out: 2.5 in
